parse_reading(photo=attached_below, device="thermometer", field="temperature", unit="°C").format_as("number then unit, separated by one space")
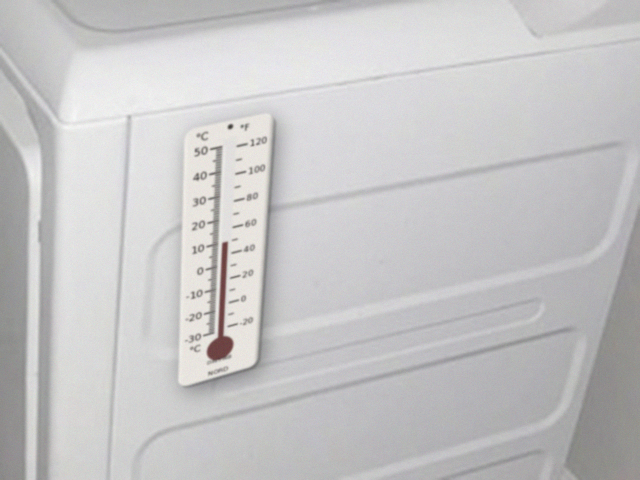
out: 10 °C
